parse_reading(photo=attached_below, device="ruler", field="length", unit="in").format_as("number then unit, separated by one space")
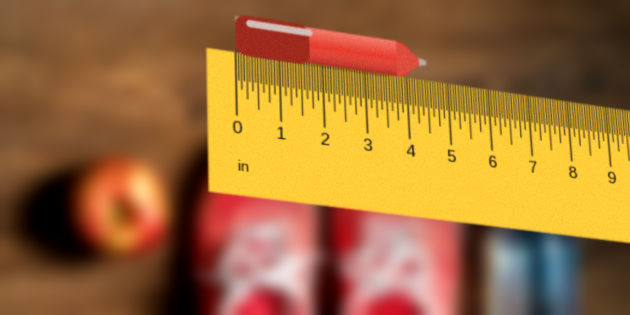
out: 4.5 in
